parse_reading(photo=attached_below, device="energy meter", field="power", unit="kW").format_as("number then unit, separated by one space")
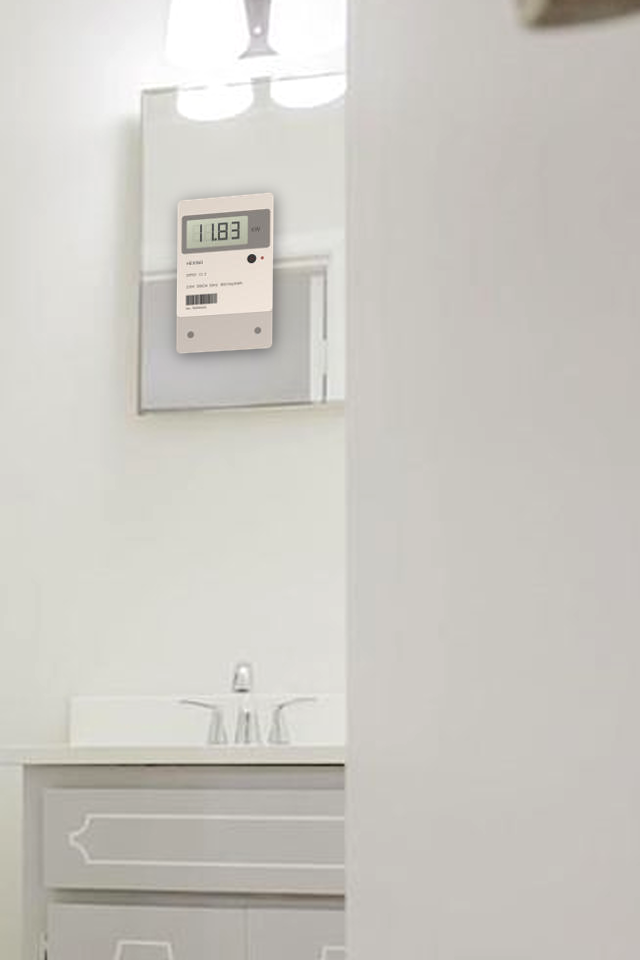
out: 11.83 kW
